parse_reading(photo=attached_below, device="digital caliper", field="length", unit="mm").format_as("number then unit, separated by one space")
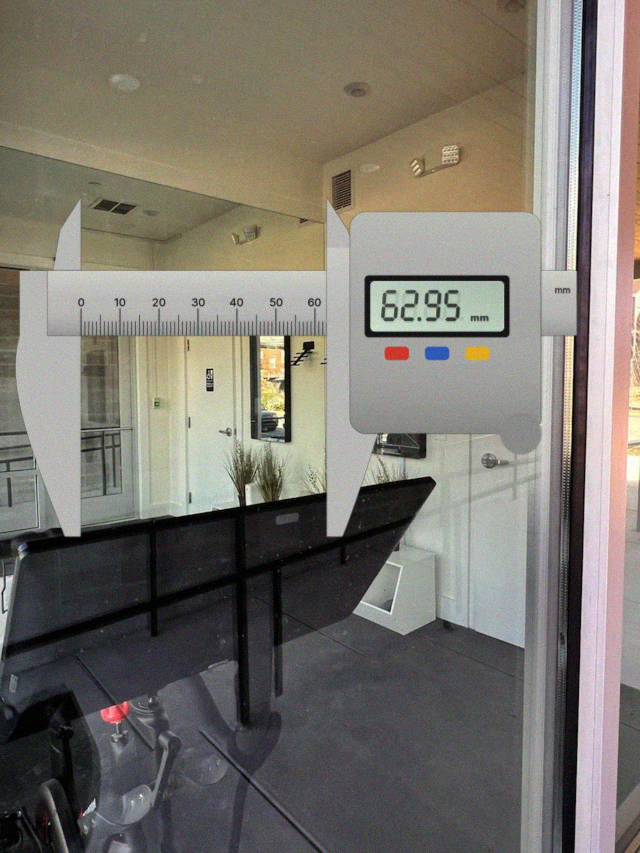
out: 62.95 mm
